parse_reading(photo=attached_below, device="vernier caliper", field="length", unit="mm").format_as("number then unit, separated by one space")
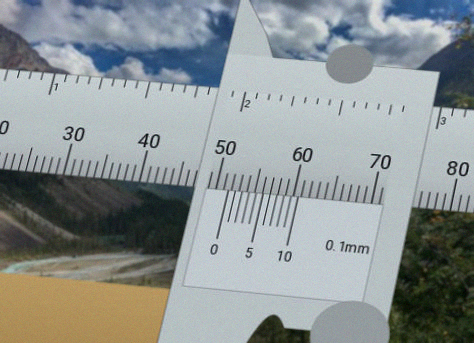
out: 51.6 mm
